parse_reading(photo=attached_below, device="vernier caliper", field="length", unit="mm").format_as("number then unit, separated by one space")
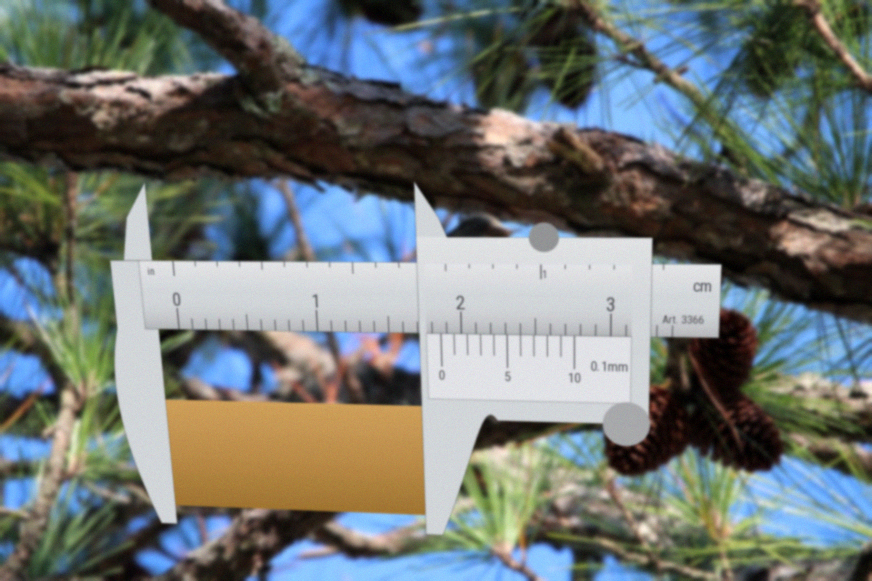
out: 18.6 mm
